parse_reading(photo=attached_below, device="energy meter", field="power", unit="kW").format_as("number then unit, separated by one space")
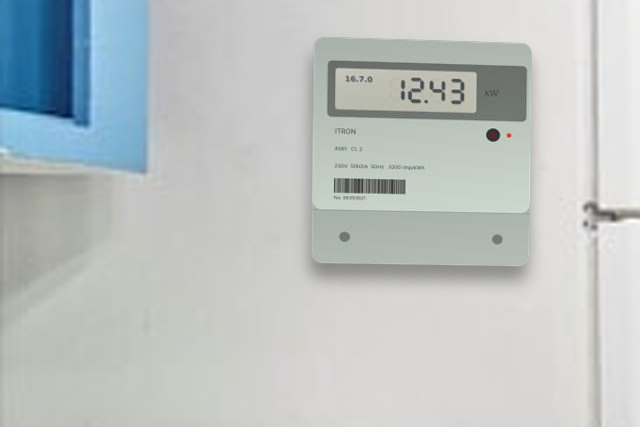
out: 12.43 kW
